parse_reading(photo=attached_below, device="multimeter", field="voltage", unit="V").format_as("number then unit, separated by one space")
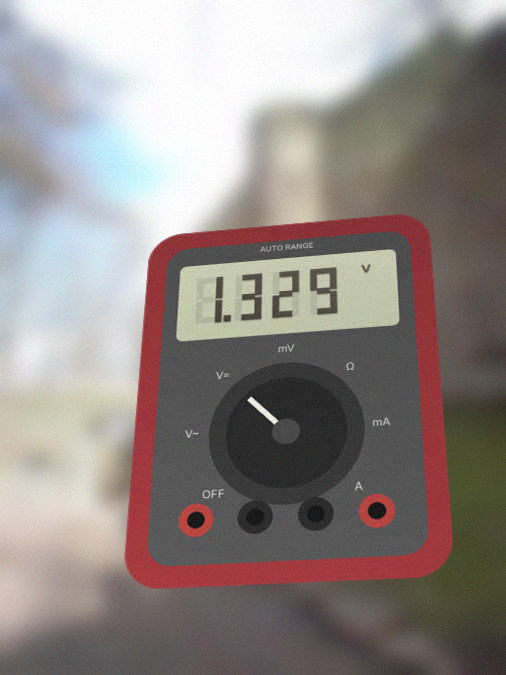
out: 1.329 V
